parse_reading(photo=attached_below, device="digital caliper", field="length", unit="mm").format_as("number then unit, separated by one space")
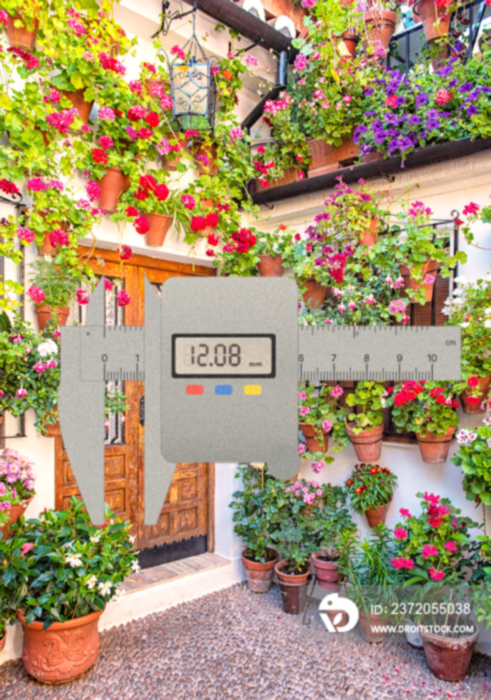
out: 12.08 mm
